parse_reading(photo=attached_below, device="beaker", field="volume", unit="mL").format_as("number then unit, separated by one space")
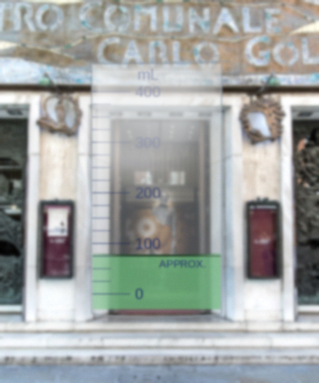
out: 75 mL
